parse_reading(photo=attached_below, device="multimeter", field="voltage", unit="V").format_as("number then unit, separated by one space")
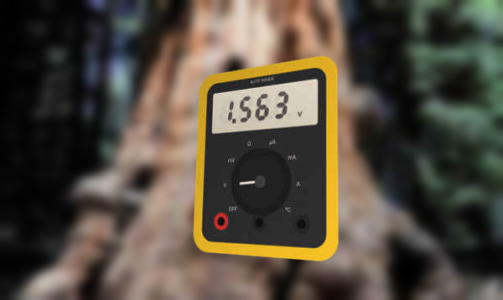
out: 1.563 V
